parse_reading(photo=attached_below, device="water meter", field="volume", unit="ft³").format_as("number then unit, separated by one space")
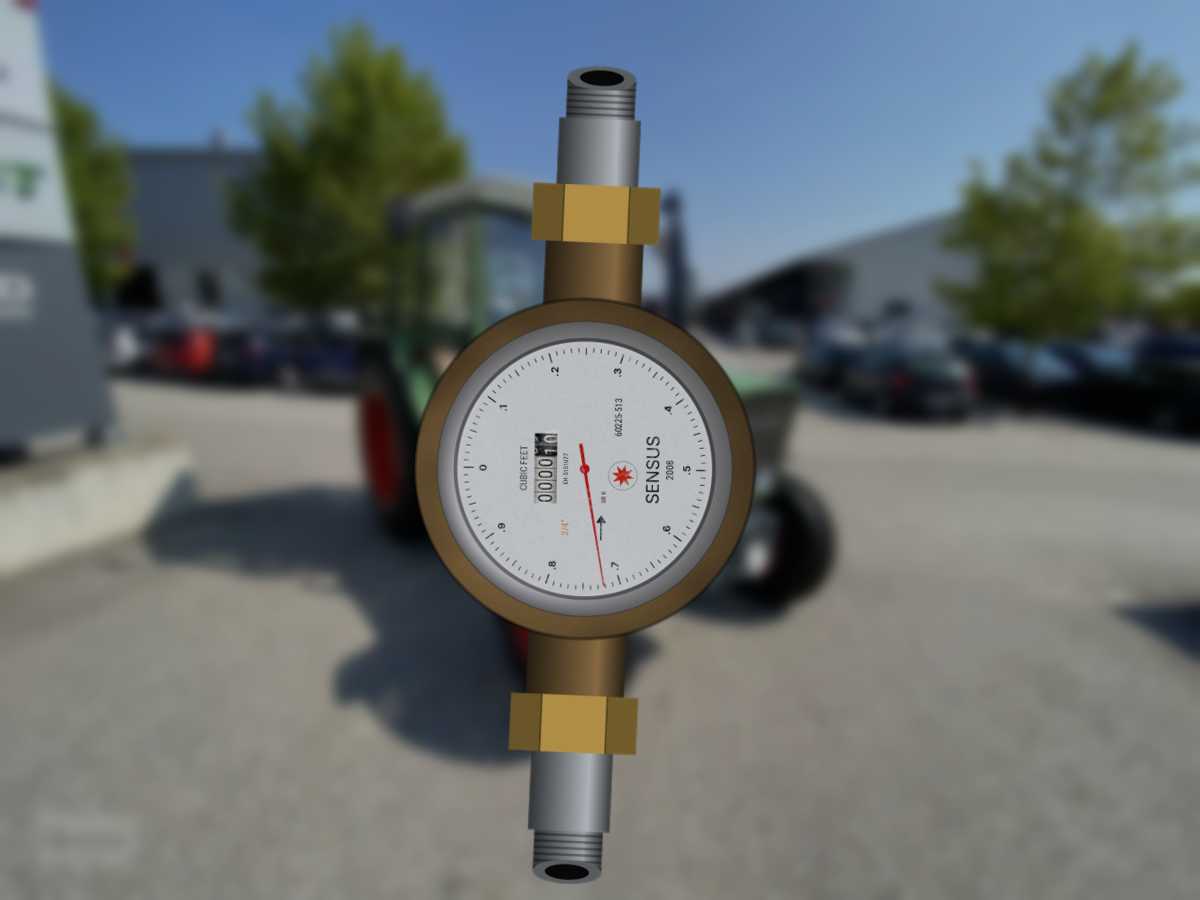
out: 9.72 ft³
